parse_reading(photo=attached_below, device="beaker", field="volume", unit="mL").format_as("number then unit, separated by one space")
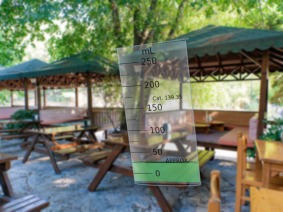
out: 25 mL
